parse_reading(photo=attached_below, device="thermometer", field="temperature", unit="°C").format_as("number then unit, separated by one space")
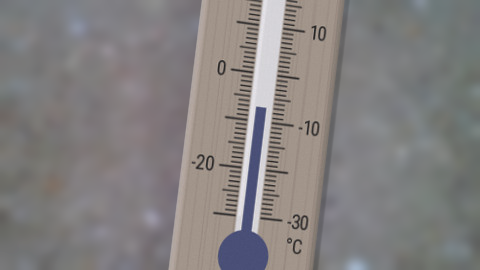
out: -7 °C
